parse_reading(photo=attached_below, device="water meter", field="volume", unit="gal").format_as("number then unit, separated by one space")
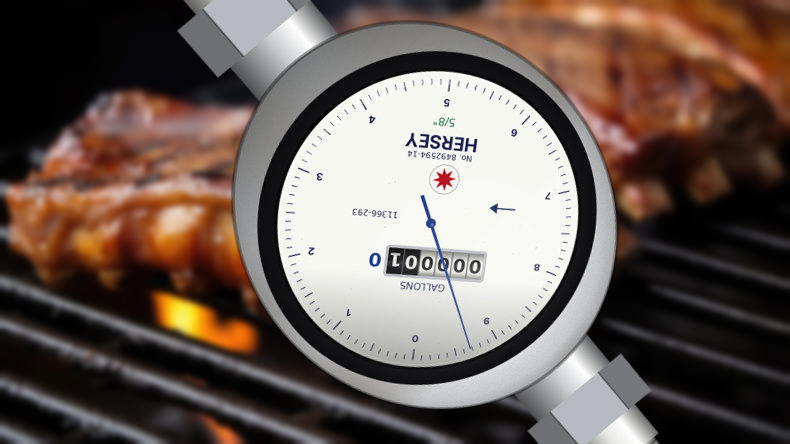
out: 9.3 gal
